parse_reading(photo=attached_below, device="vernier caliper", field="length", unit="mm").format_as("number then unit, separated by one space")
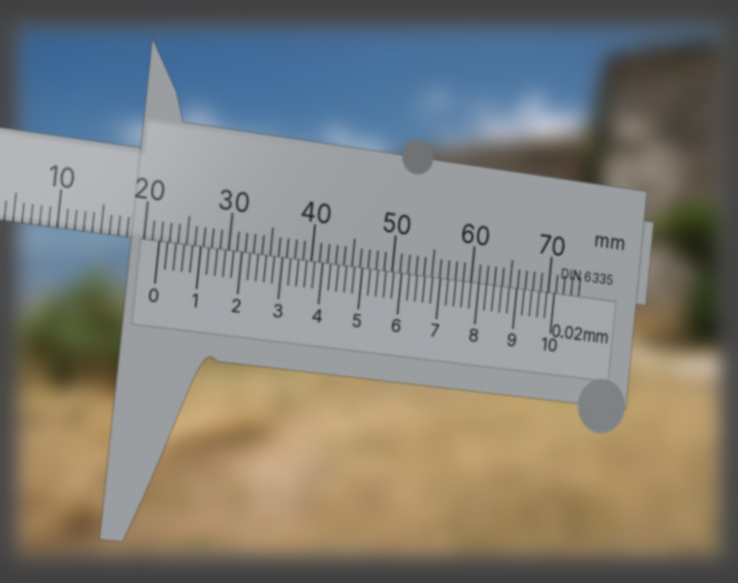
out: 21.8 mm
